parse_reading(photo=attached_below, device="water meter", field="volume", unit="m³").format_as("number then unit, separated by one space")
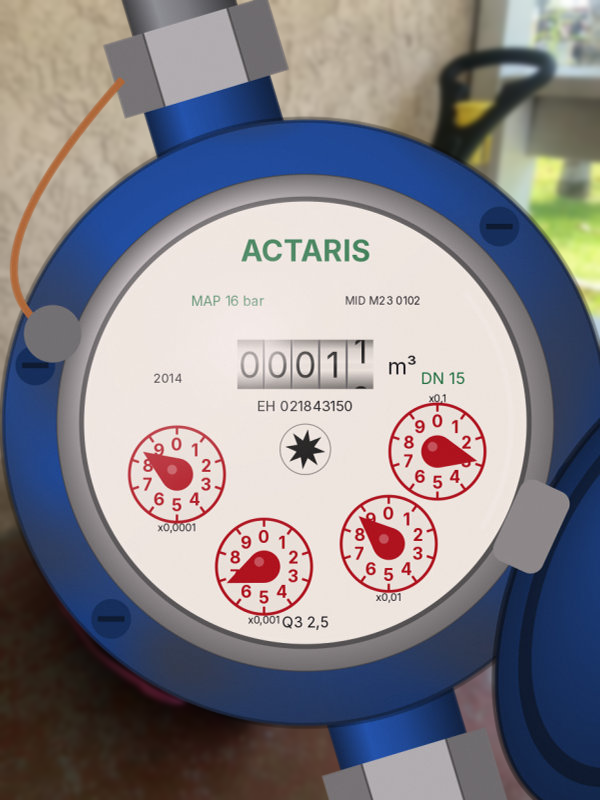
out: 11.2868 m³
